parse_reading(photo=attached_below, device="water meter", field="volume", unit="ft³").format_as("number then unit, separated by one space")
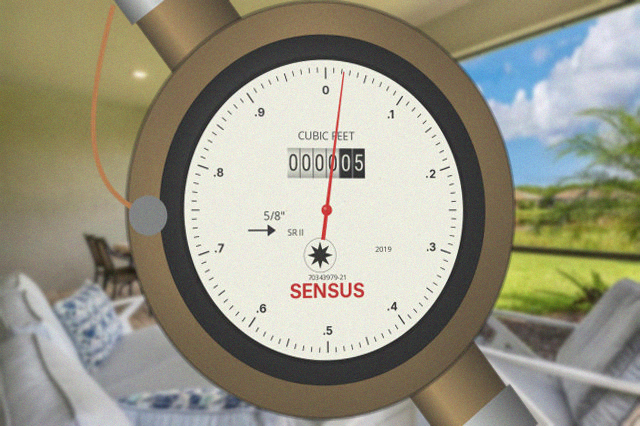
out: 5.02 ft³
